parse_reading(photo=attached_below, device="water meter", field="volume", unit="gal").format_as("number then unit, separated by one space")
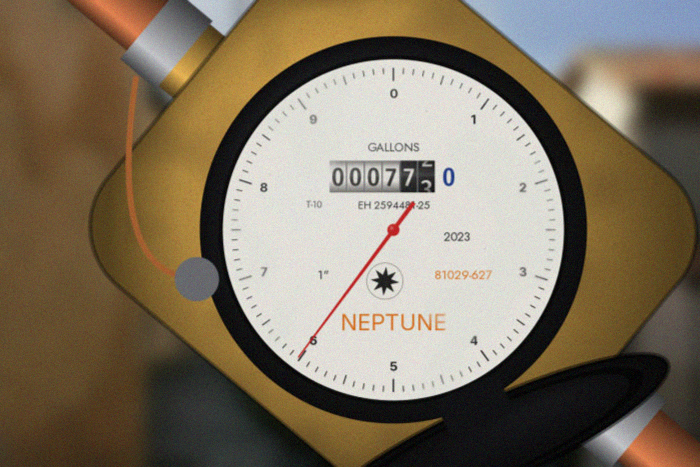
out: 7726.0 gal
